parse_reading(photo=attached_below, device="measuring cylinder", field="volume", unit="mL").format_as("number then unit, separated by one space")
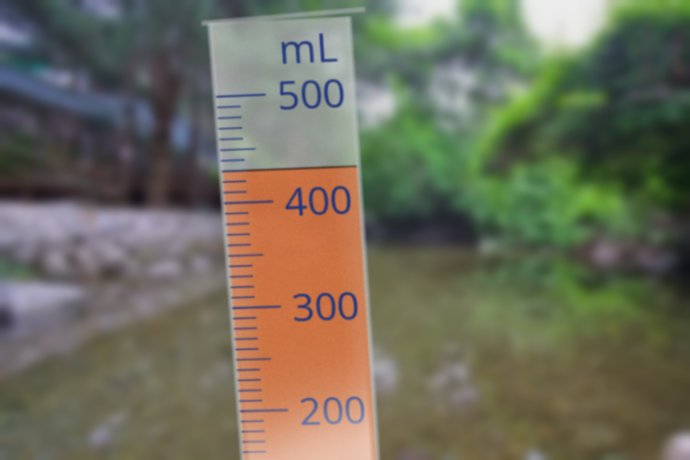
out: 430 mL
